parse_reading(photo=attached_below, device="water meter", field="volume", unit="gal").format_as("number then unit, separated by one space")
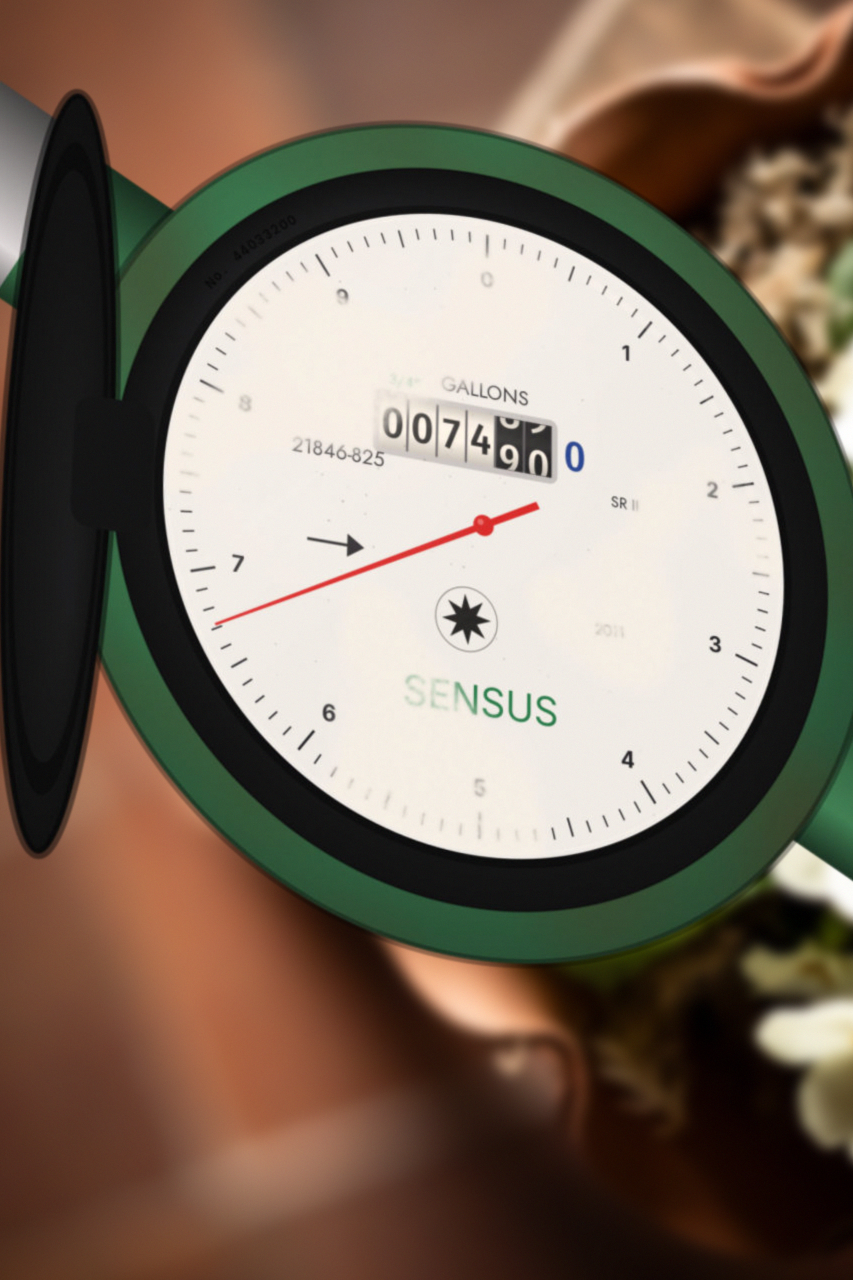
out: 74896.7 gal
